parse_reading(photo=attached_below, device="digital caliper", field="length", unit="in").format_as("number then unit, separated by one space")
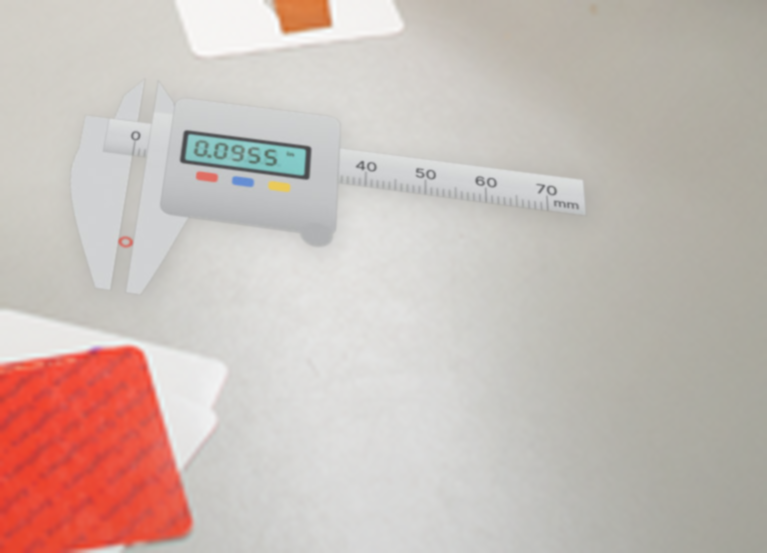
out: 0.0955 in
